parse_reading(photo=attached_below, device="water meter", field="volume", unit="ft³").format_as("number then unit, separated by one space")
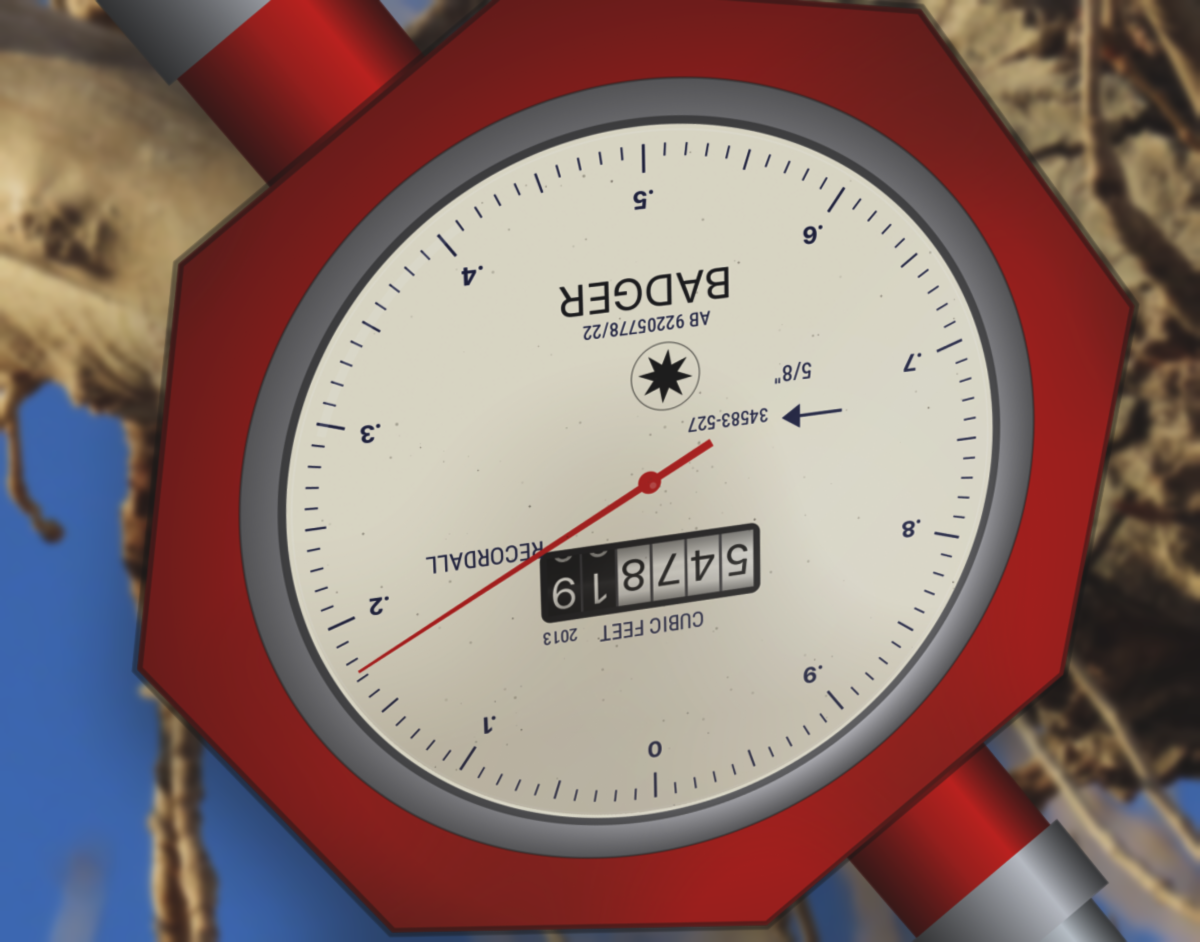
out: 547819.17 ft³
